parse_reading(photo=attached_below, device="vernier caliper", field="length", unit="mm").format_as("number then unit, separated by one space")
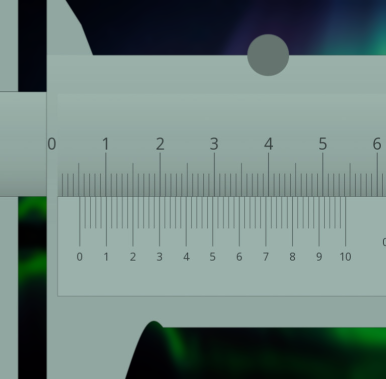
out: 5.2 mm
